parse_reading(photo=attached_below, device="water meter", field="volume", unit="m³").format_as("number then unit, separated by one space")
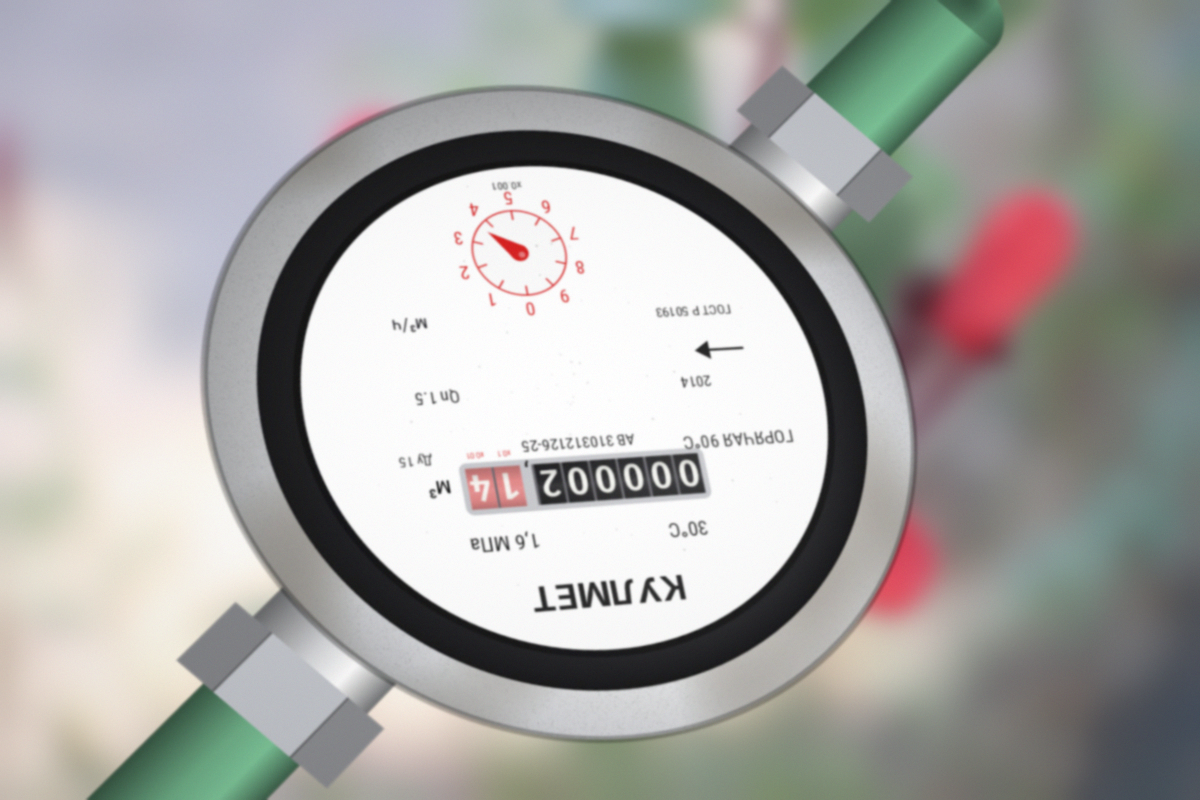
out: 2.143 m³
